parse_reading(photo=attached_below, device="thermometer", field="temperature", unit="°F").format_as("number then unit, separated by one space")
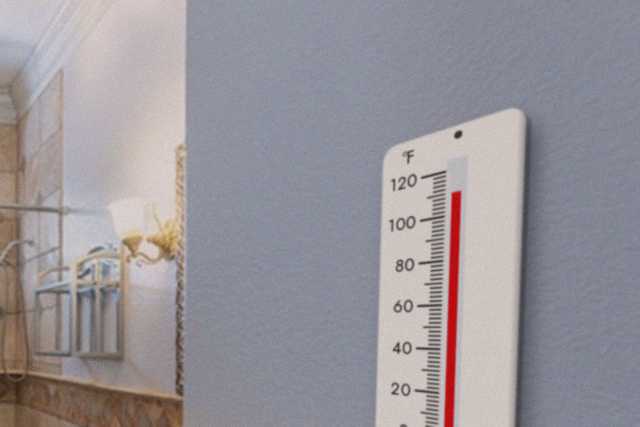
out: 110 °F
